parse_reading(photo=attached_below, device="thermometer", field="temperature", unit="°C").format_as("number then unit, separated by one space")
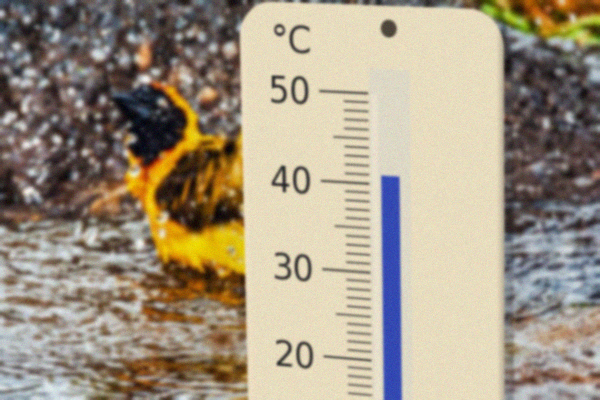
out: 41 °C
